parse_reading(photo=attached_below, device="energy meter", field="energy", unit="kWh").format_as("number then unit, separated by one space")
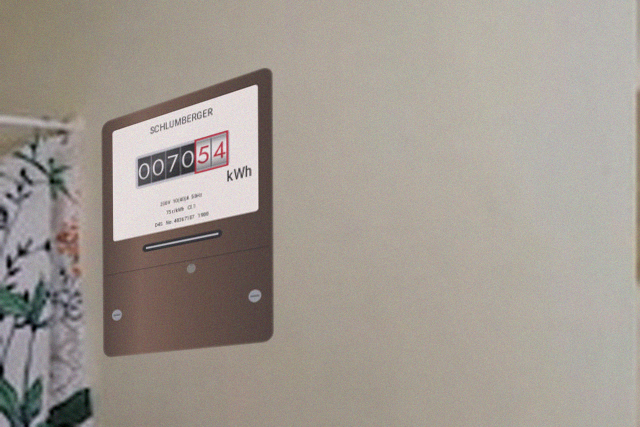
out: 70.54 kWh
